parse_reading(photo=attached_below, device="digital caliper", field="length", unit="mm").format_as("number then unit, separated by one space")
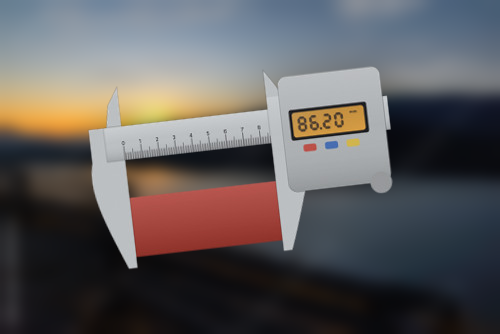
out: 86.20 mm
